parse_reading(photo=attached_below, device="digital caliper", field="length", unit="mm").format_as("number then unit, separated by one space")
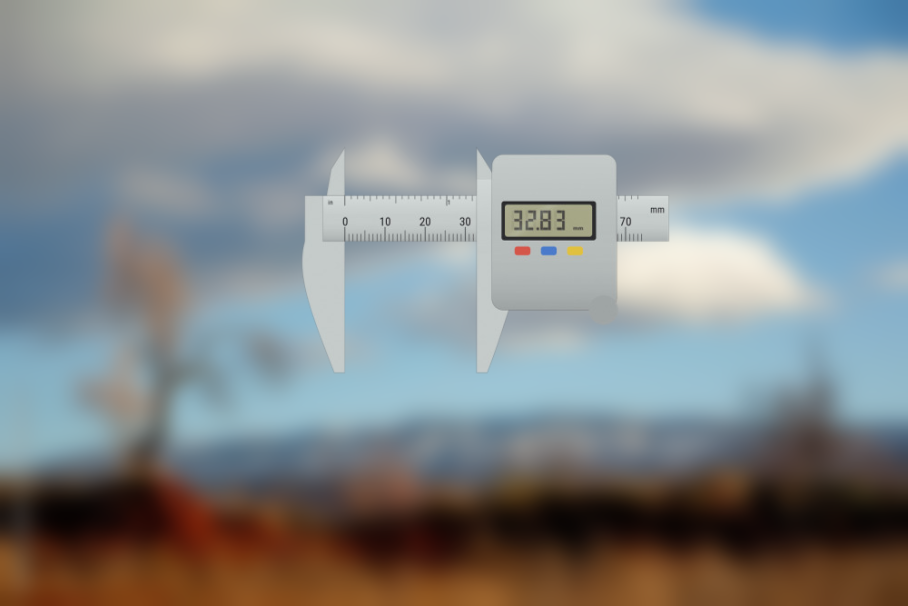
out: 32.83 mm
